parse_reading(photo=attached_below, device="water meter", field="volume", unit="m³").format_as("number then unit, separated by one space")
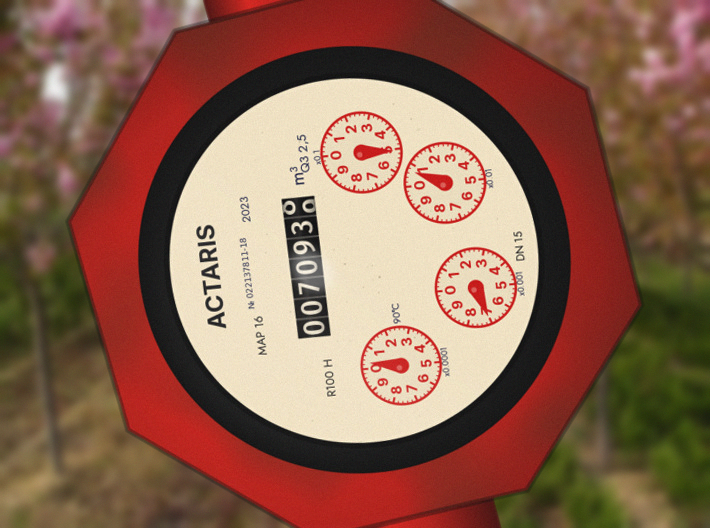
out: 70938.5070 m³
